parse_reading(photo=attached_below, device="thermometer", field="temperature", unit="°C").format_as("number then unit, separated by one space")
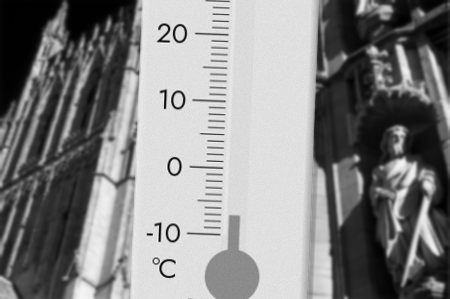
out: -7 °C
